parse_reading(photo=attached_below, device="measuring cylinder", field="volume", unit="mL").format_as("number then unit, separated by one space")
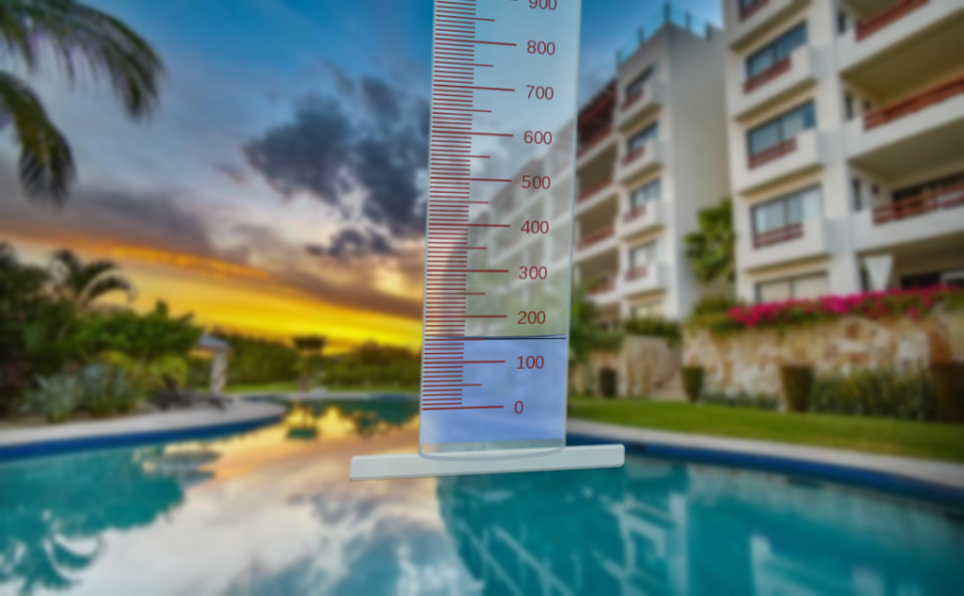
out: 150 mL
